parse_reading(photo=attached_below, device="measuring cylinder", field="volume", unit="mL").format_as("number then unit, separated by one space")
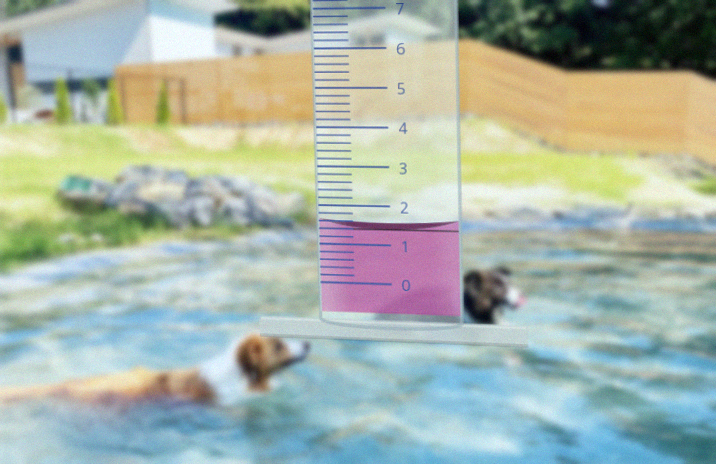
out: 1.4 mL
